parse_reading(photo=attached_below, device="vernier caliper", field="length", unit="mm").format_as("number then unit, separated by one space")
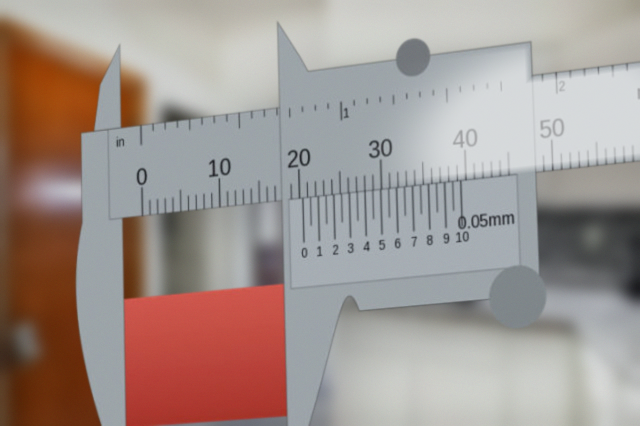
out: 20.4 mm
